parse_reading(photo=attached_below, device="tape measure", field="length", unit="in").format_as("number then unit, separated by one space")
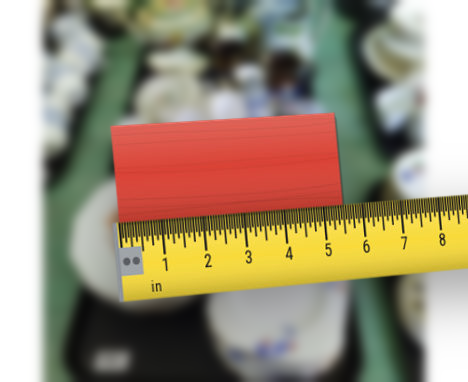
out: 5.5 in
